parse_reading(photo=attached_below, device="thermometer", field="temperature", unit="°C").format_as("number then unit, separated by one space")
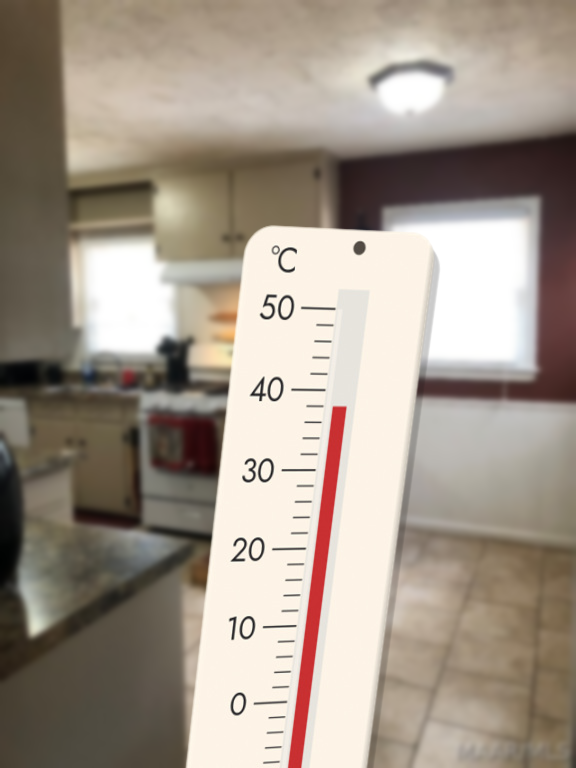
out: 38 °C
